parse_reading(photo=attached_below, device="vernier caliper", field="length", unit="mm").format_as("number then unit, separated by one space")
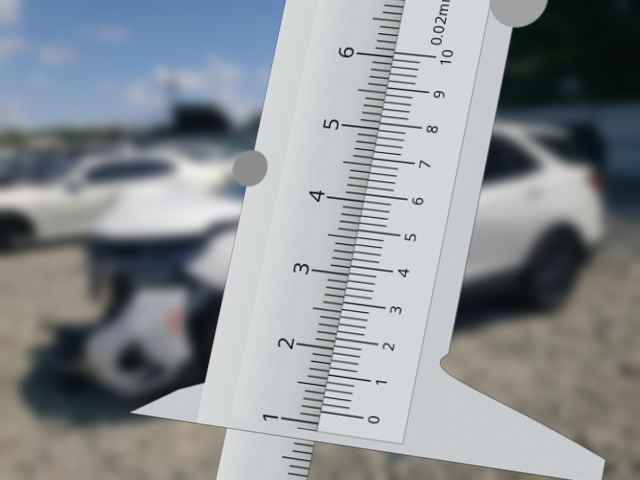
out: 11.6 mm
